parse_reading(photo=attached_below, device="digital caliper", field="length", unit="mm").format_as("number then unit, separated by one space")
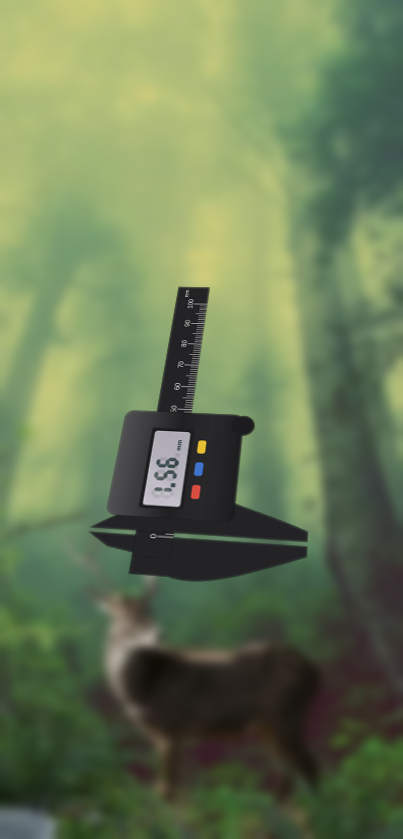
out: 1.56 mm
